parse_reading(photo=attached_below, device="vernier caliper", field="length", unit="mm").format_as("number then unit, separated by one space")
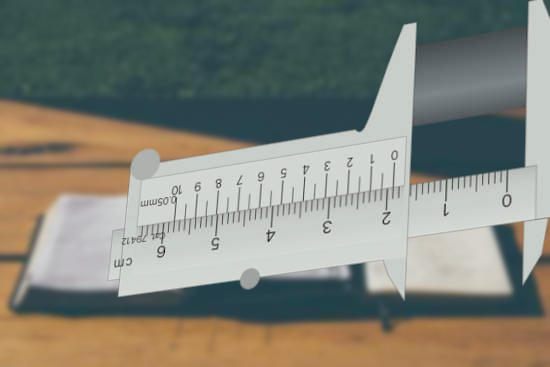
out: 19.0 mm
